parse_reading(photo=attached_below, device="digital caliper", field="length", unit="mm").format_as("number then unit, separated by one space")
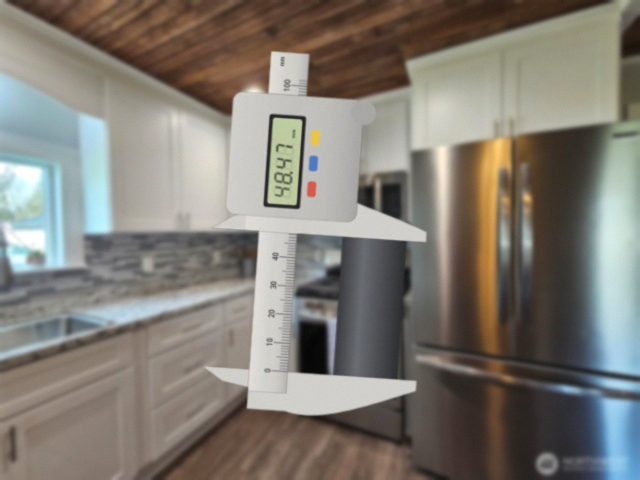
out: 48.47 mm
